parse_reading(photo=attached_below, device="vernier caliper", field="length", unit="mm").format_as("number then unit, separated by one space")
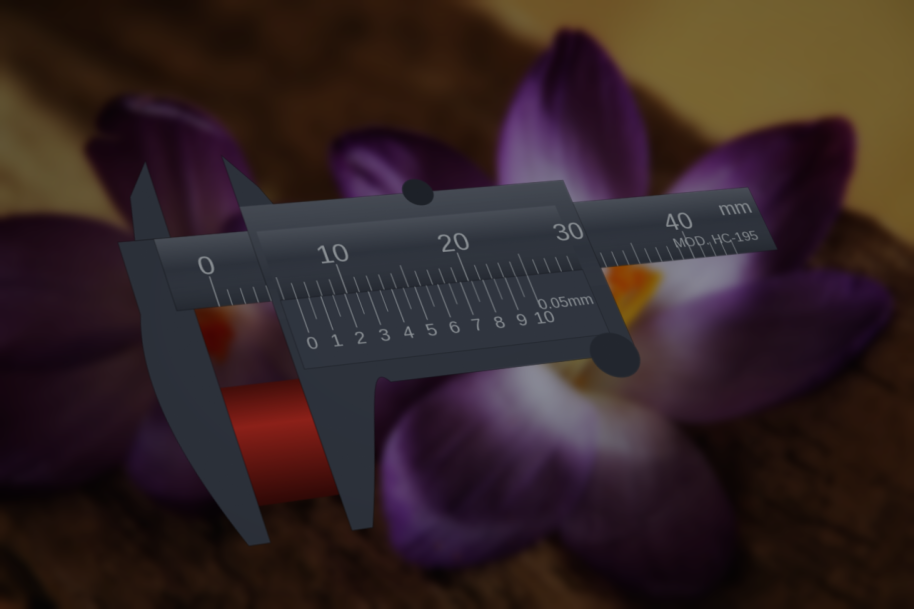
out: 6.0 mm
